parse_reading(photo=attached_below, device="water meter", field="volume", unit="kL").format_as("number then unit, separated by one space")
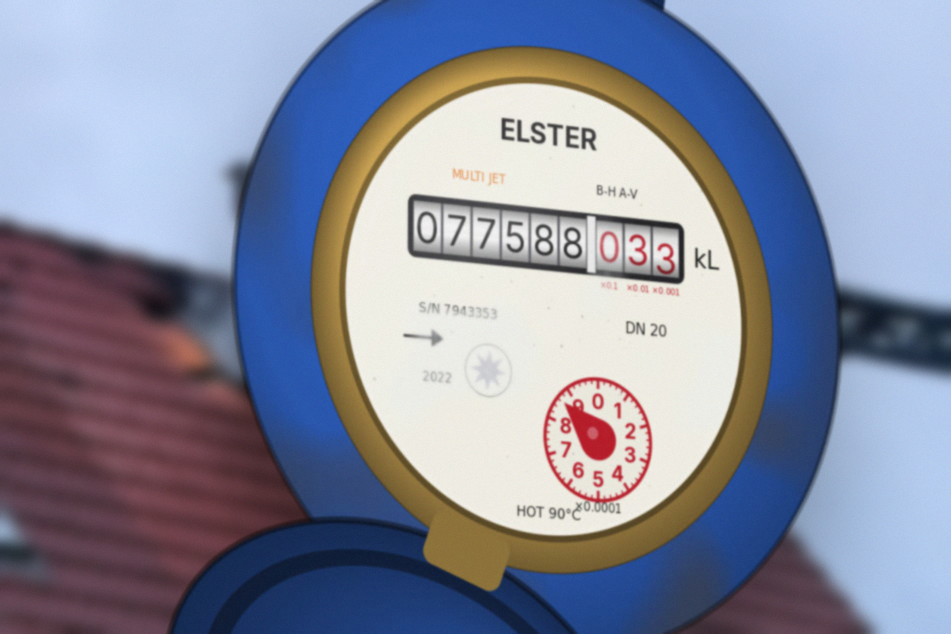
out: 77588.0328 kL
